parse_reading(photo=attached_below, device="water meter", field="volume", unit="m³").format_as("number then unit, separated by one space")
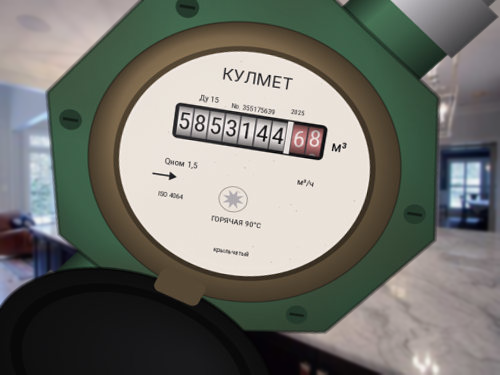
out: 5853144.68 m³
